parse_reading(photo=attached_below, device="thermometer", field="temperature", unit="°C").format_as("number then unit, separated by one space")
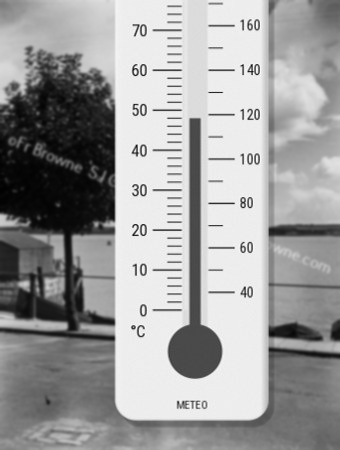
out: 48 °C
